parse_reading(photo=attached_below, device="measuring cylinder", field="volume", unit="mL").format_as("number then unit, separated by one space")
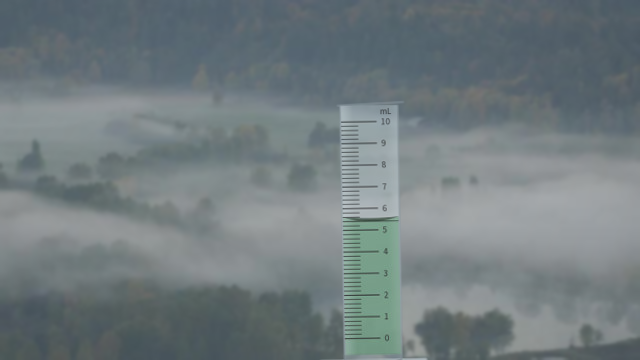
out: 5.4 mL
